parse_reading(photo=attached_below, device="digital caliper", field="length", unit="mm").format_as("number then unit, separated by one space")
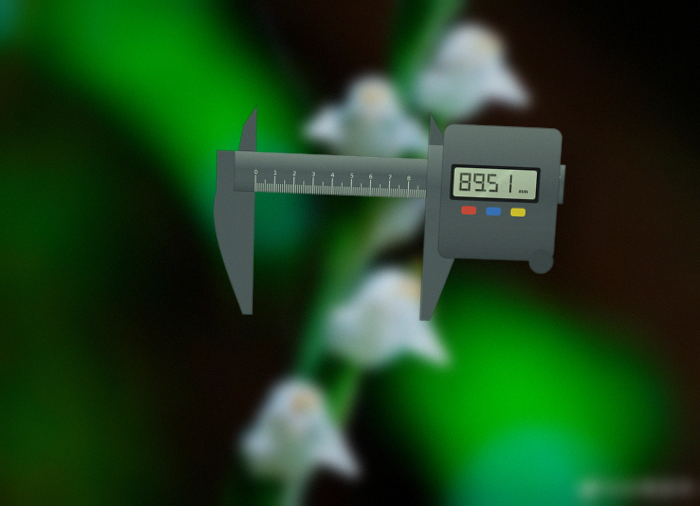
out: 89.51 mm
